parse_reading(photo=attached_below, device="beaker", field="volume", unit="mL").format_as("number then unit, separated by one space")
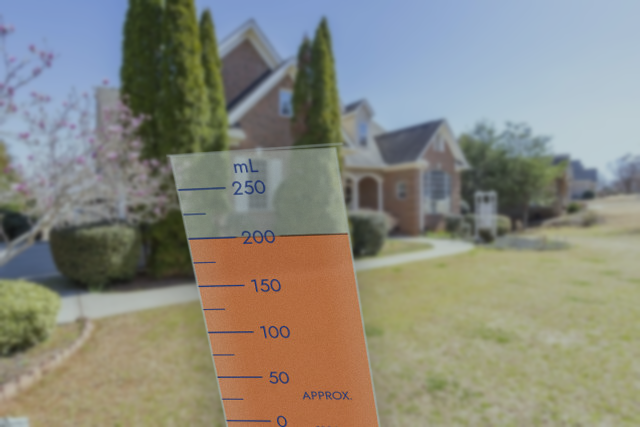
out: 200 mL
